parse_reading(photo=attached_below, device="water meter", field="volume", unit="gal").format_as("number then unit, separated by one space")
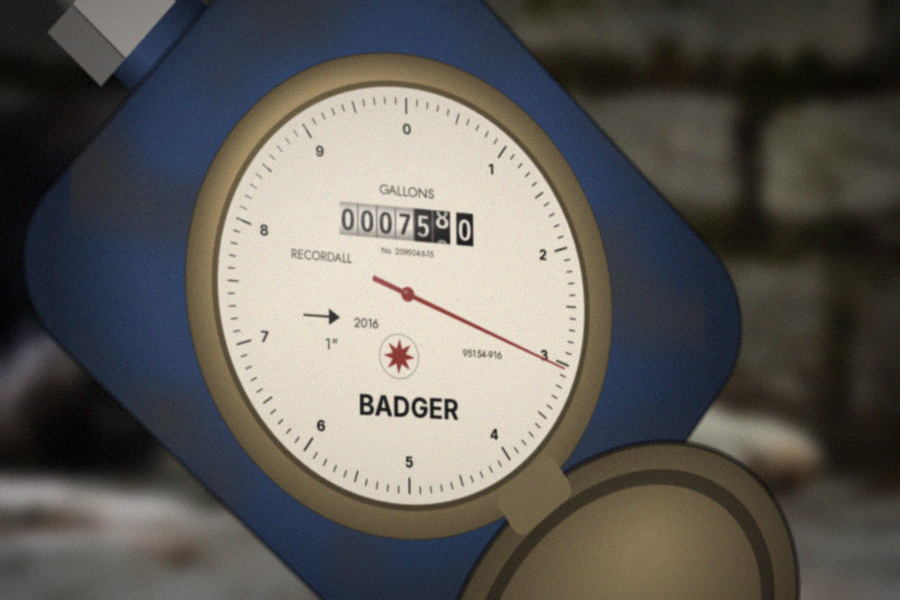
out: 7583.0 gal
